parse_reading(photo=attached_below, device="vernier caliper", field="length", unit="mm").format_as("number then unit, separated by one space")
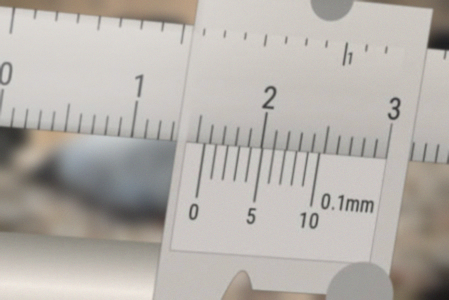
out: 15.6 mm
